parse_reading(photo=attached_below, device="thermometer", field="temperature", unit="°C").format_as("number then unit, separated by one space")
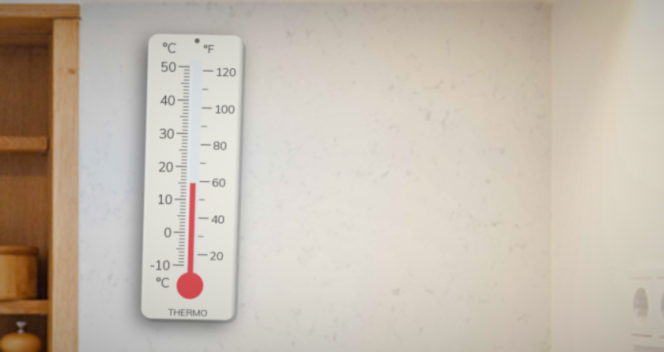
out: 15 °C
